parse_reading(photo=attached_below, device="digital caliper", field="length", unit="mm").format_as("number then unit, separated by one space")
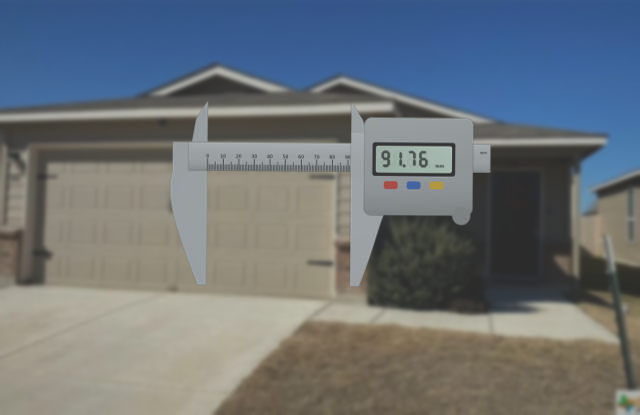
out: 91.76 mm
